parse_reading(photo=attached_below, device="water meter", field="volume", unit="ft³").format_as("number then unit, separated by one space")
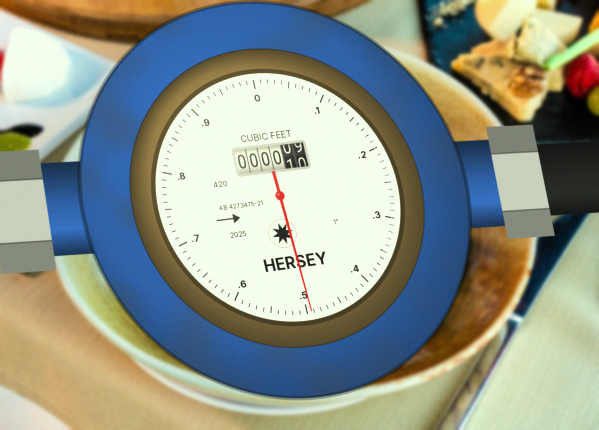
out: 9.49 ft³
